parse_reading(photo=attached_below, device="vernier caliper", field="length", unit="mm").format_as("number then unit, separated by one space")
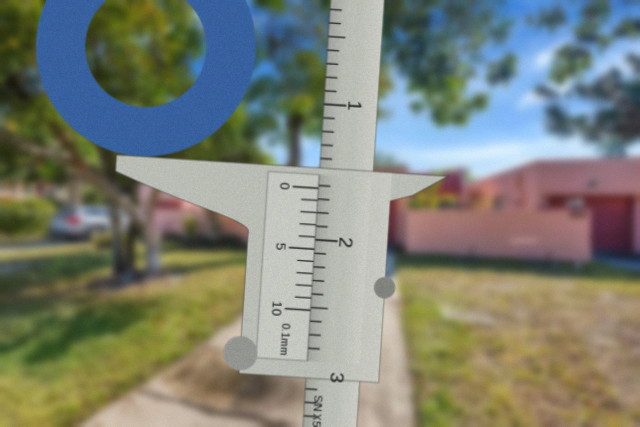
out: 16.2 mm
